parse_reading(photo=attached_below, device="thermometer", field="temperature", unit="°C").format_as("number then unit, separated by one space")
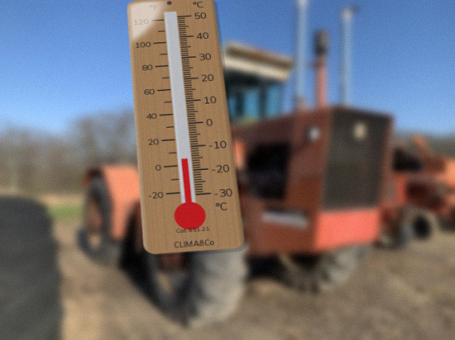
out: -15 °C
